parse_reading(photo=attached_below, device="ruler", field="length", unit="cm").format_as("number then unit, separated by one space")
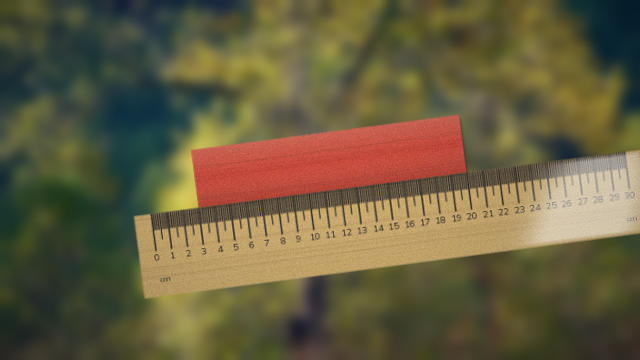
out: 17 cm
